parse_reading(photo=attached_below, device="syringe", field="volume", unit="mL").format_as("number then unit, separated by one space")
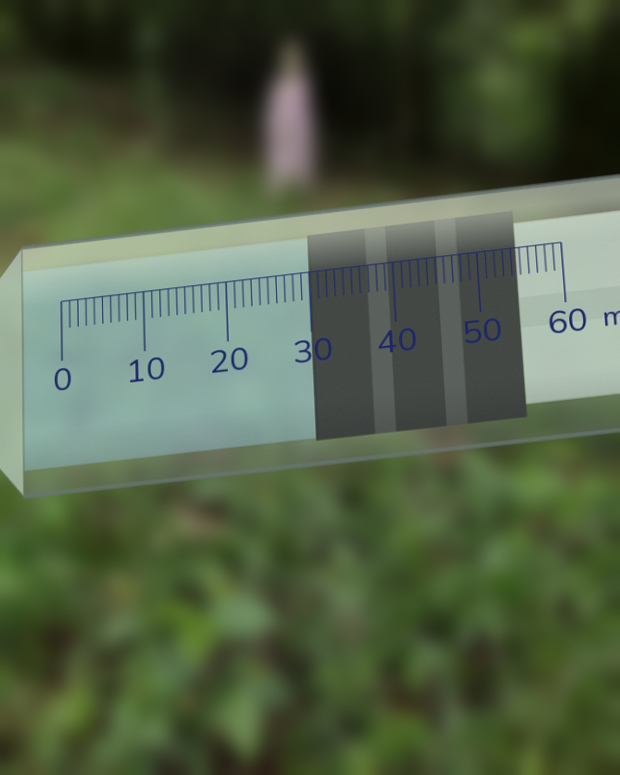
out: 30 mL
